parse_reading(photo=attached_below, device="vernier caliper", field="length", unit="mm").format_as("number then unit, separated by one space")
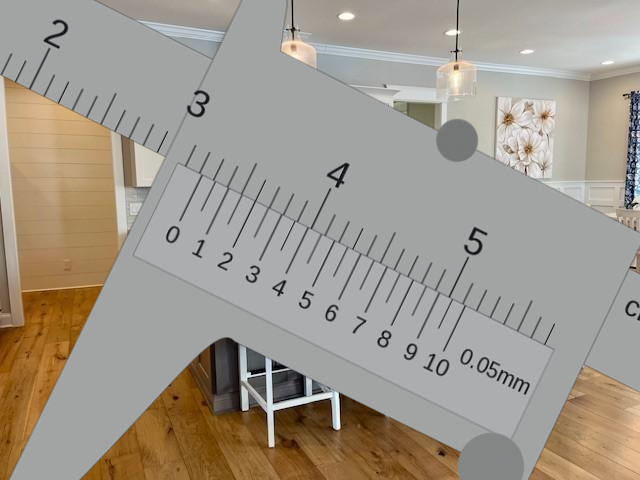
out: 32.2 mm
